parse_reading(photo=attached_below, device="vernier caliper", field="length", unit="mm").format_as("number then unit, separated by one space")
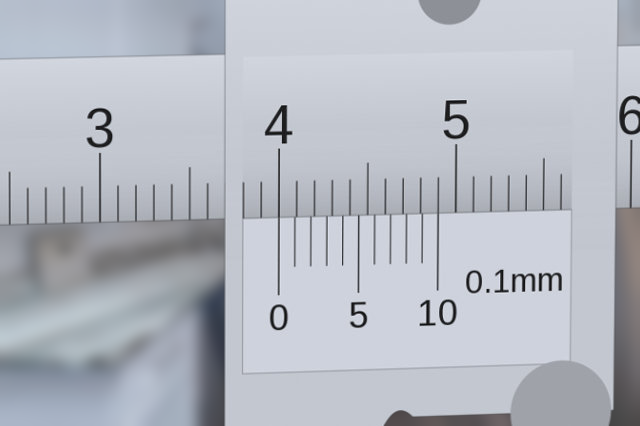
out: 40.0 mm
